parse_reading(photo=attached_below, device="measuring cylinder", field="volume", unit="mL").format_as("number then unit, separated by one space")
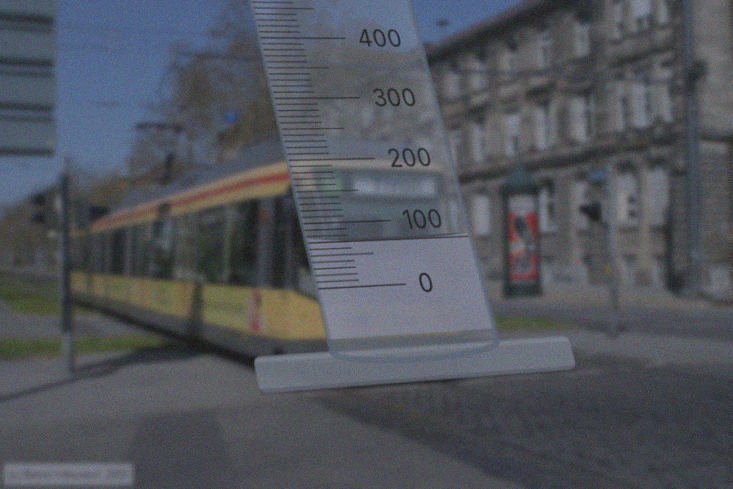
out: 70 mL
